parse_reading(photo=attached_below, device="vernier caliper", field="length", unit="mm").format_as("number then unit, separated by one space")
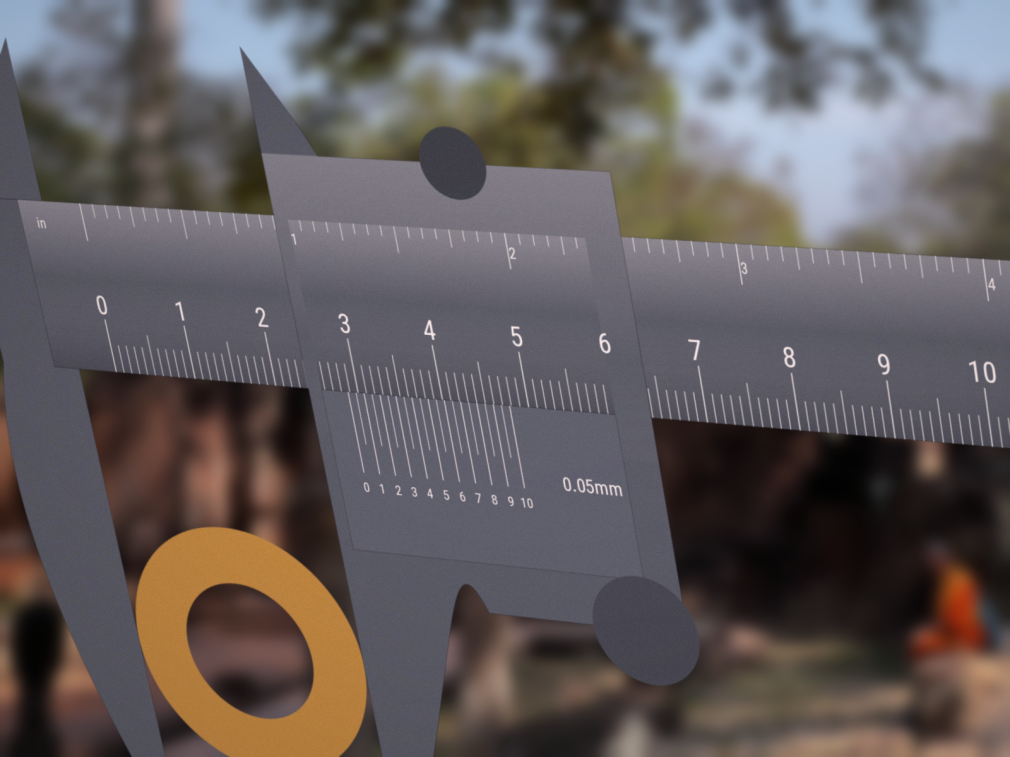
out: 28.8 mm
